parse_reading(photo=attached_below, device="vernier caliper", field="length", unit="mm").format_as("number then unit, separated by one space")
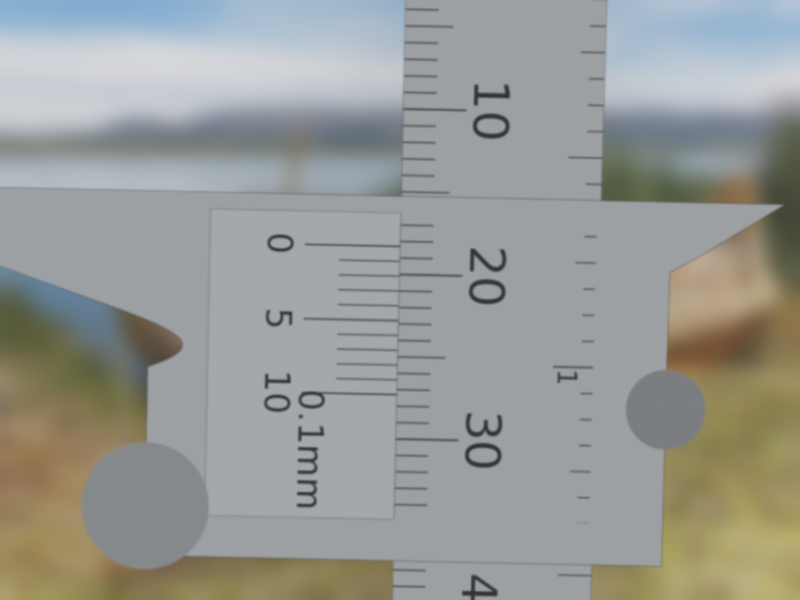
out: 18.3 mm
